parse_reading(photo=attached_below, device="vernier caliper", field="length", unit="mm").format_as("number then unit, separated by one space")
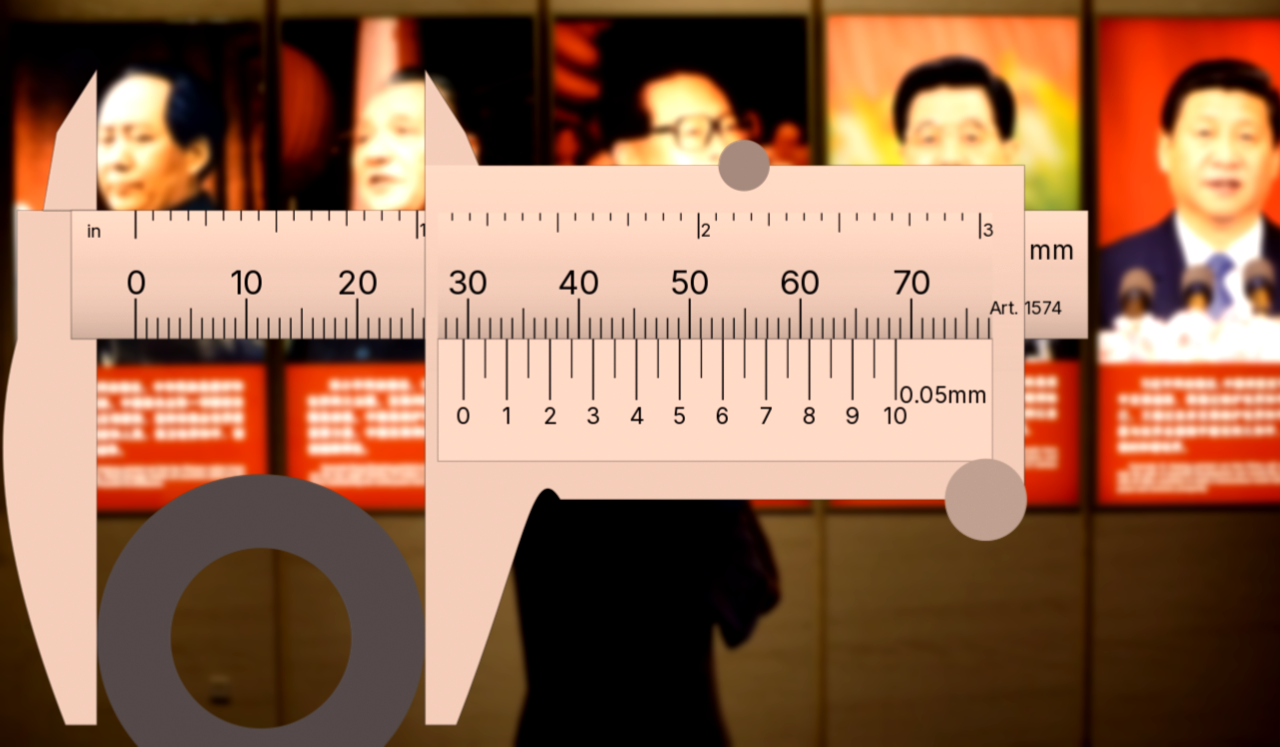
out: 29.6 mm
